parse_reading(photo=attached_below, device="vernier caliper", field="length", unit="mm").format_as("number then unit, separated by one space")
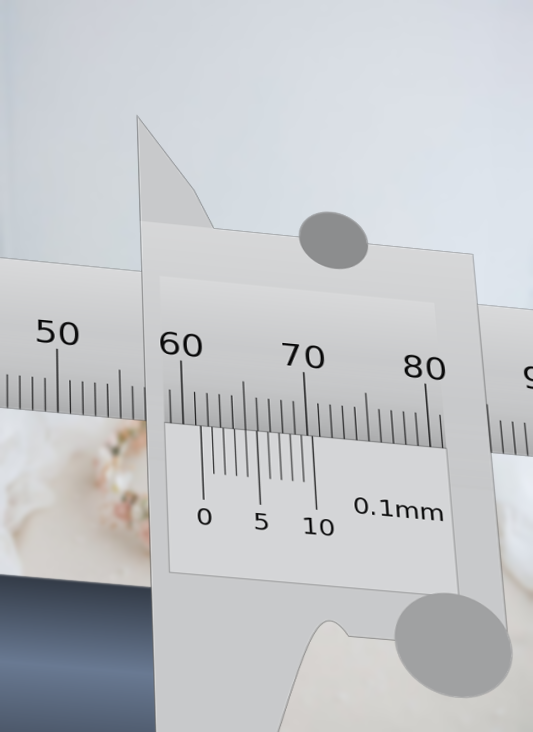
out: 61.4 mm
